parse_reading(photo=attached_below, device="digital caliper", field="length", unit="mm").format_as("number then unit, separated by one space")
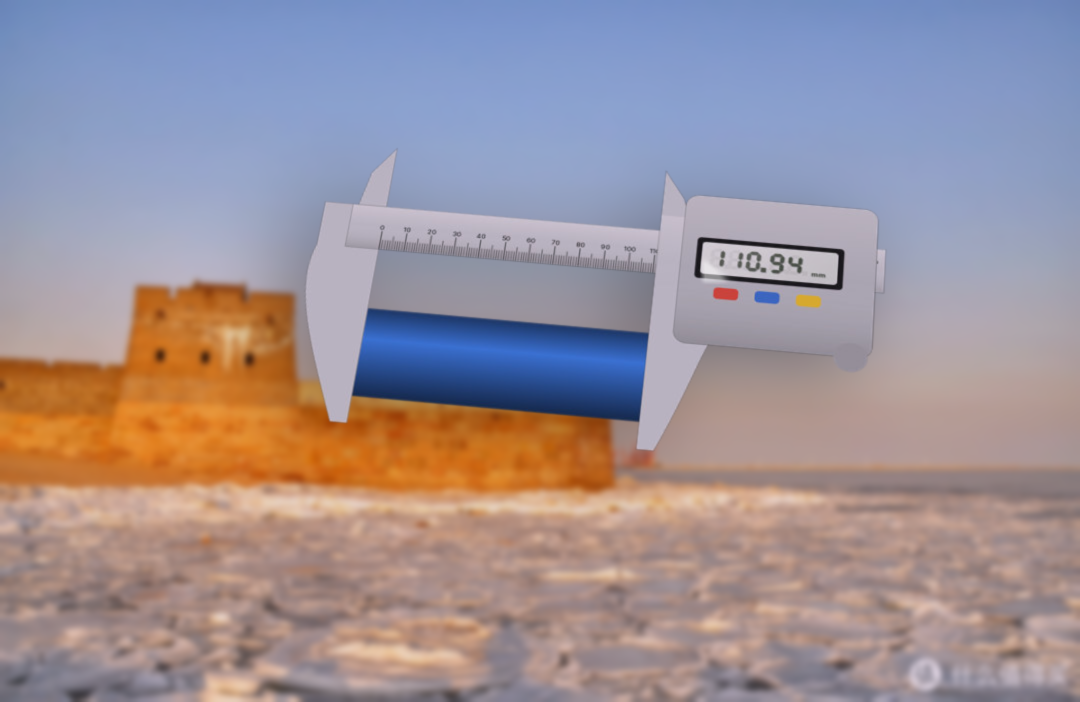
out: 110.94 mm
